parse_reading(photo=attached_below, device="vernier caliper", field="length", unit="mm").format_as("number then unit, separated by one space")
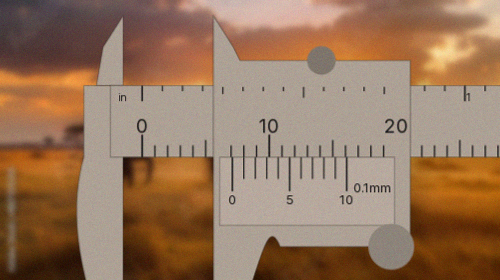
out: 7.1 mm
